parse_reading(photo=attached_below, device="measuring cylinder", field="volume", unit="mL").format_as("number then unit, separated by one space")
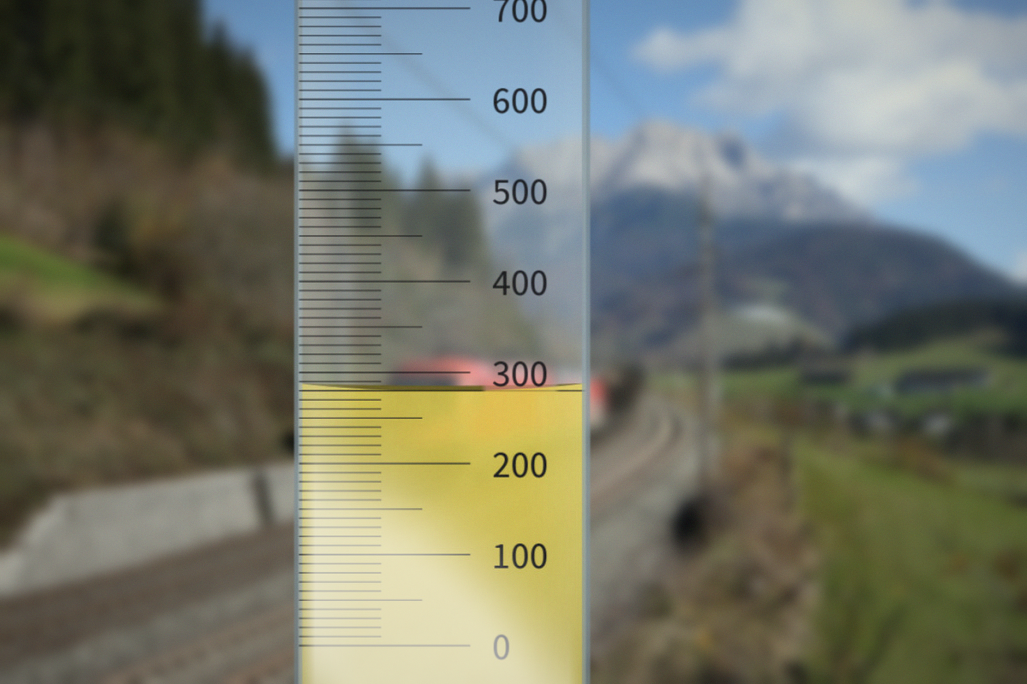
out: 280 mL
